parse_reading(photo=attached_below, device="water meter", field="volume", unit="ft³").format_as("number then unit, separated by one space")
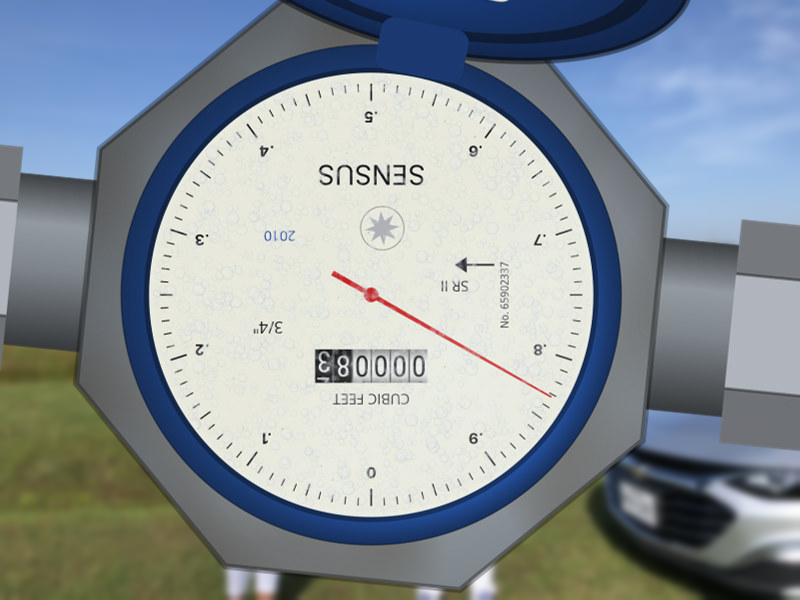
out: 82.83 ft³
